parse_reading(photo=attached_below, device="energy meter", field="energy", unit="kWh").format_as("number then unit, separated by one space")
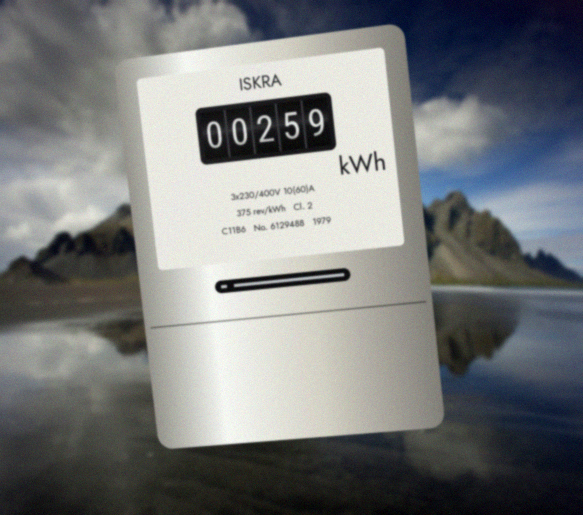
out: 259 kWh
